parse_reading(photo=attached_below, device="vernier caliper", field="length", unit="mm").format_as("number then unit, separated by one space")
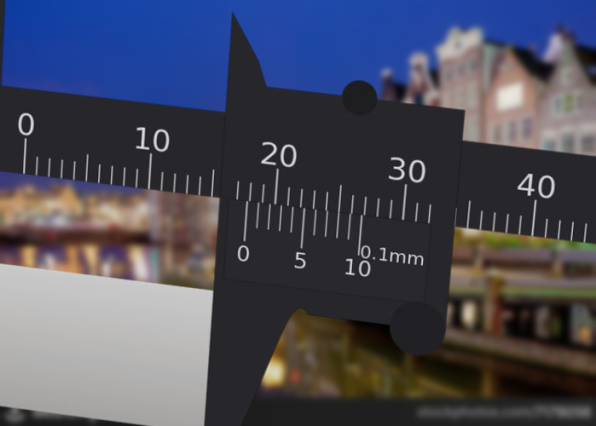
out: 17.8 mm
